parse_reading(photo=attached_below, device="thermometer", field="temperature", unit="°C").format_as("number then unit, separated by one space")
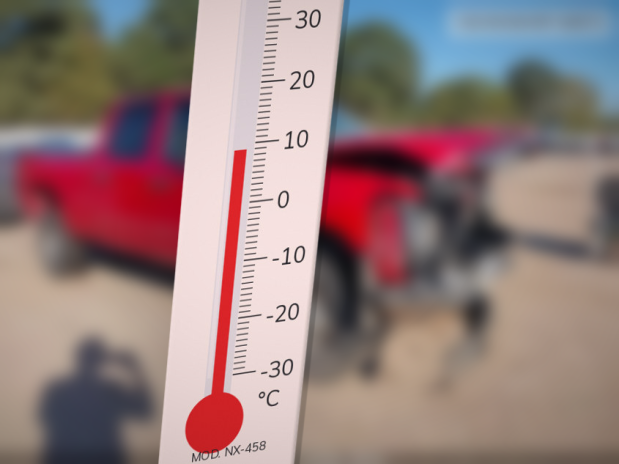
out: 9 °C
